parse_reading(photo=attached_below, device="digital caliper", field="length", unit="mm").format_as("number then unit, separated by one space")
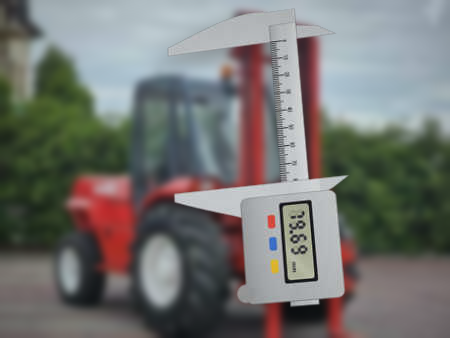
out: 79.69 mm
